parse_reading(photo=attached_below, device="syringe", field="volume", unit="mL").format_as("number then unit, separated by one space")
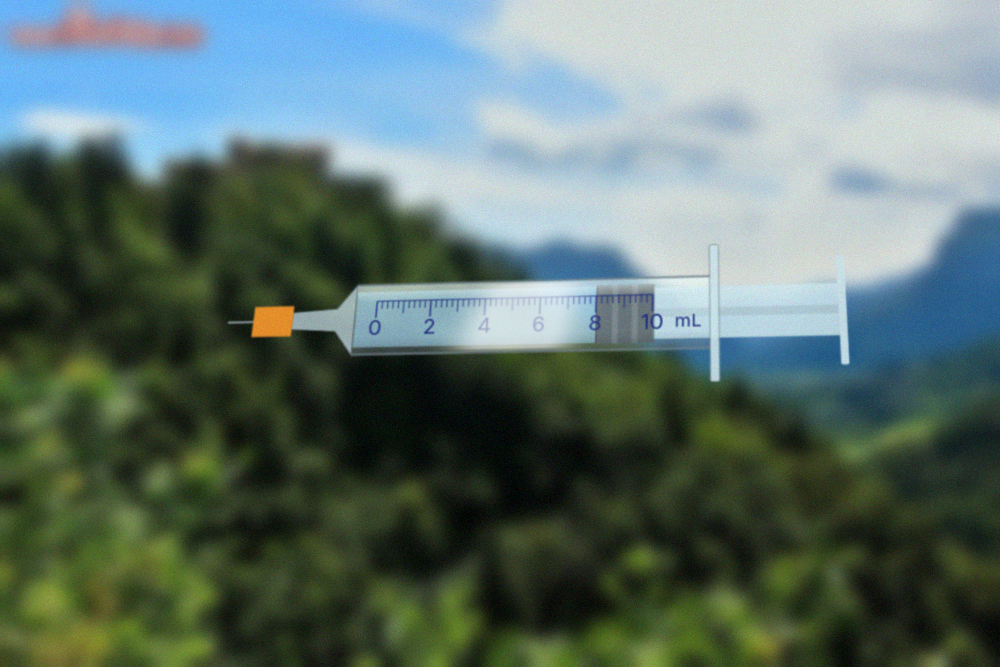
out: 8 mL
